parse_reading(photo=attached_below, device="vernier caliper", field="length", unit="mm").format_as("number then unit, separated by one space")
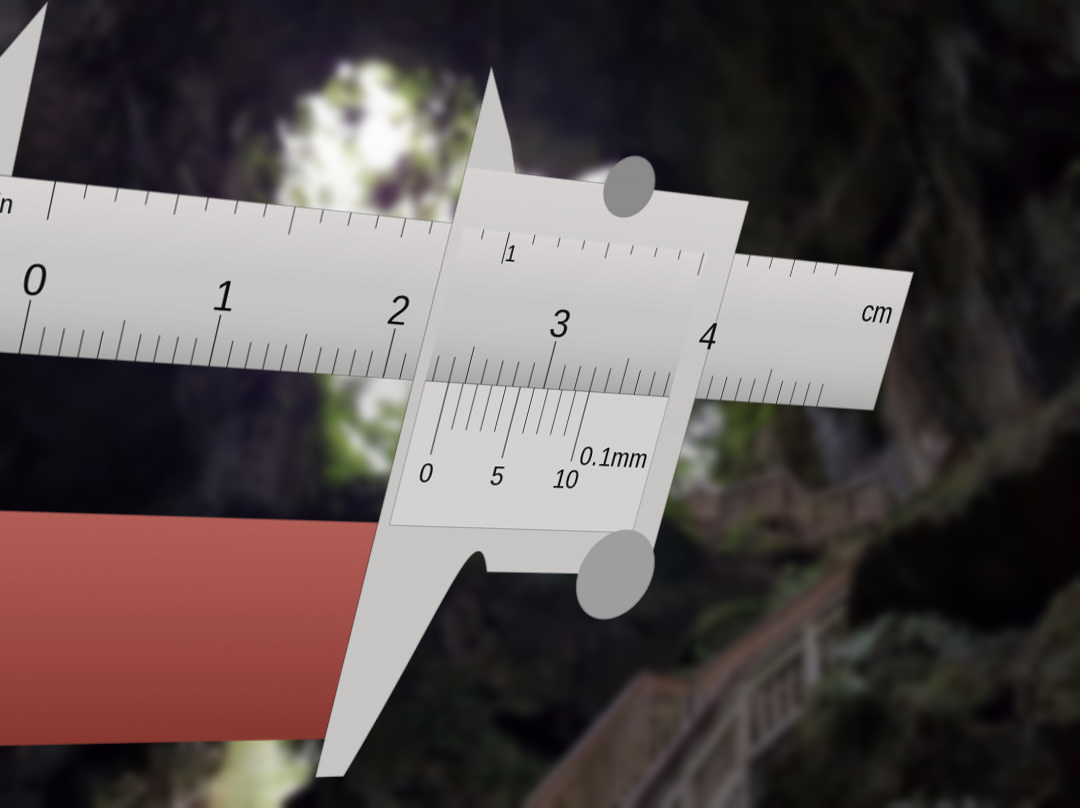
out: 24.0 mm
